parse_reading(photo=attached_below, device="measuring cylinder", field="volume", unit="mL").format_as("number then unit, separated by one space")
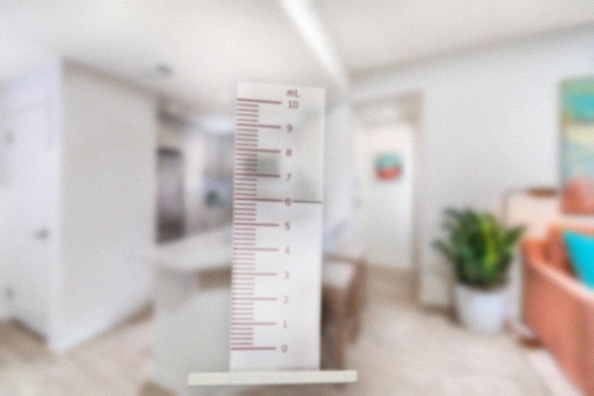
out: 6 mL
